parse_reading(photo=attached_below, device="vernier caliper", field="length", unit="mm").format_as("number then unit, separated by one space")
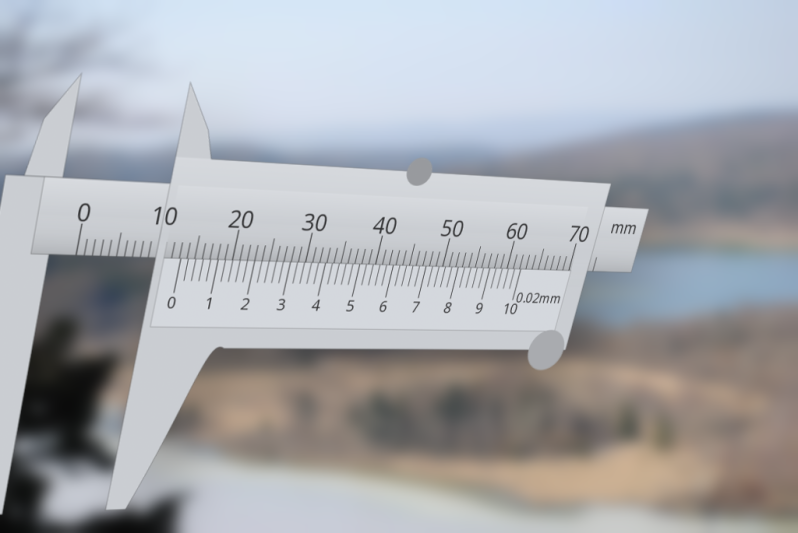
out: 13.2 mm
